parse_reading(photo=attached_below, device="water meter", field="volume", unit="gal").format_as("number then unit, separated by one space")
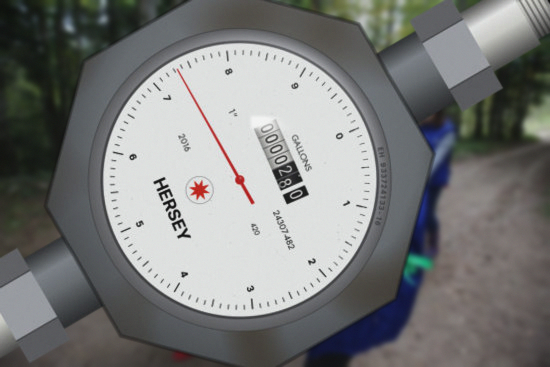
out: 277.3 gal
